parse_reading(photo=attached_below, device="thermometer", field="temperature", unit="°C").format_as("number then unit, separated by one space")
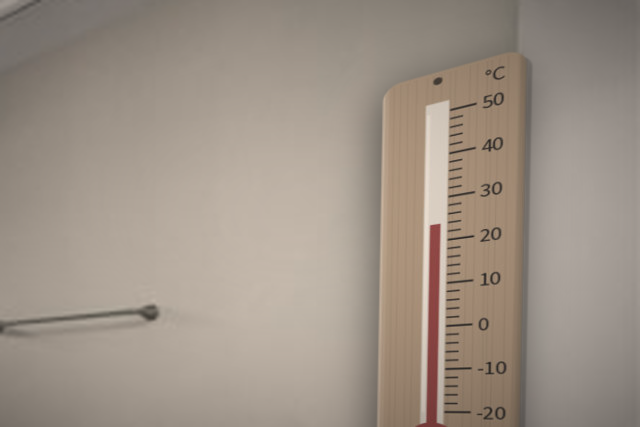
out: 24 °C
